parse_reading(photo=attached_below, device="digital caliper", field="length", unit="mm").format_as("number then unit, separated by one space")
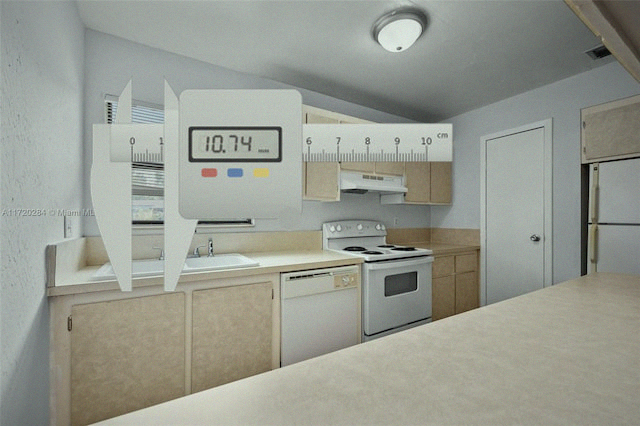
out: 10.74 mm
